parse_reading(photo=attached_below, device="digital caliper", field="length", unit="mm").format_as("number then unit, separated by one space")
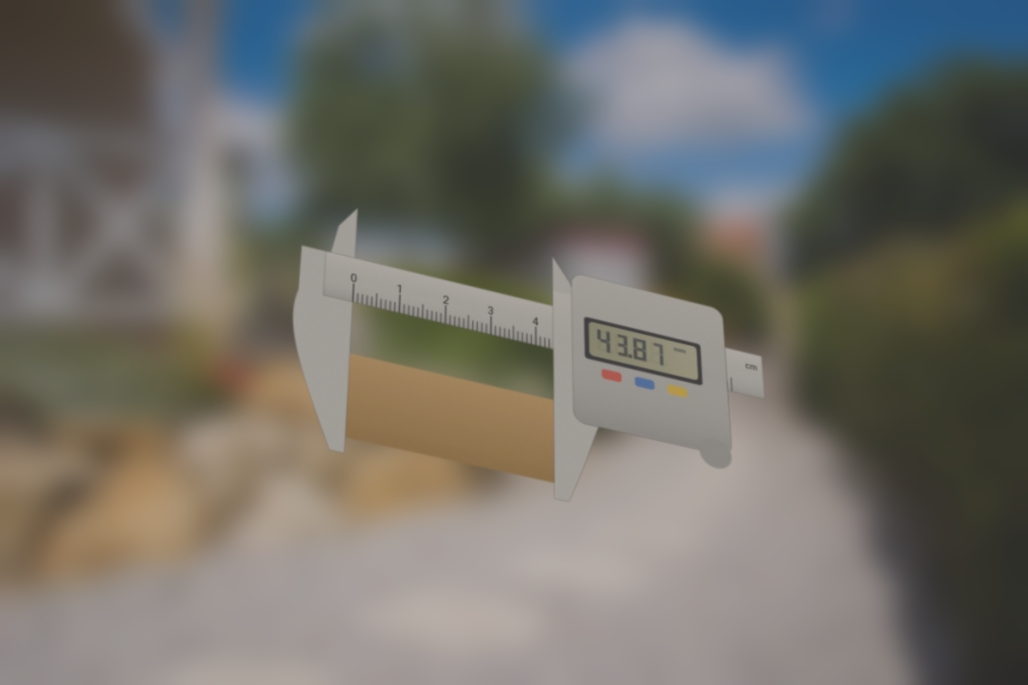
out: 43.87 mm
